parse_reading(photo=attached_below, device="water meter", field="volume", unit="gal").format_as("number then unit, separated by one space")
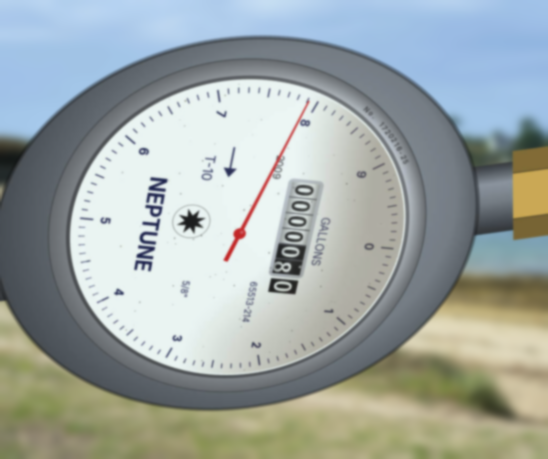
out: 77.9 gal
